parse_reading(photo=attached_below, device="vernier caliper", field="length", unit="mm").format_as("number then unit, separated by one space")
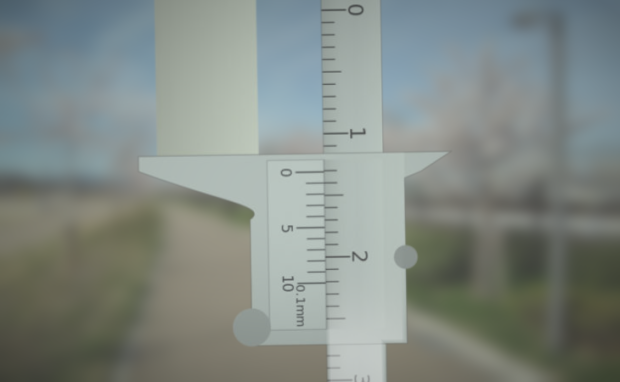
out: 13.1 mm
